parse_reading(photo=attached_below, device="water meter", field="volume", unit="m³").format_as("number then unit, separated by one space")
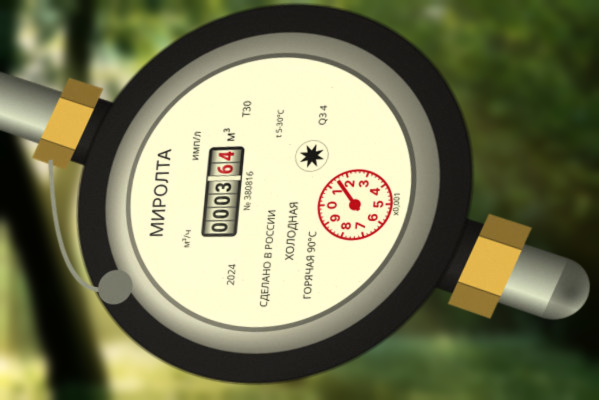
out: 3.641 m³
